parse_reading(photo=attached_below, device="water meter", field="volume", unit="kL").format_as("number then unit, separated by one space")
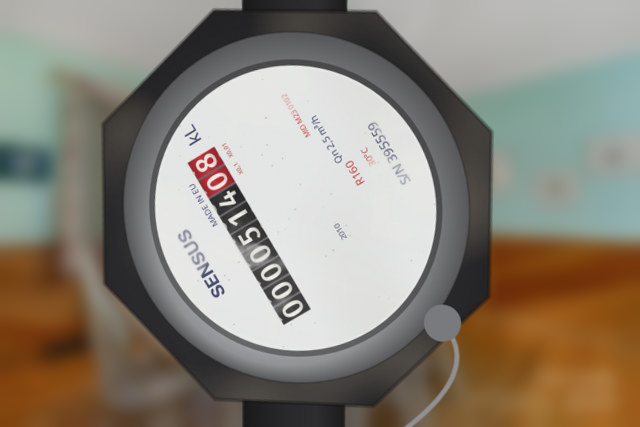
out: 514.08 kL
